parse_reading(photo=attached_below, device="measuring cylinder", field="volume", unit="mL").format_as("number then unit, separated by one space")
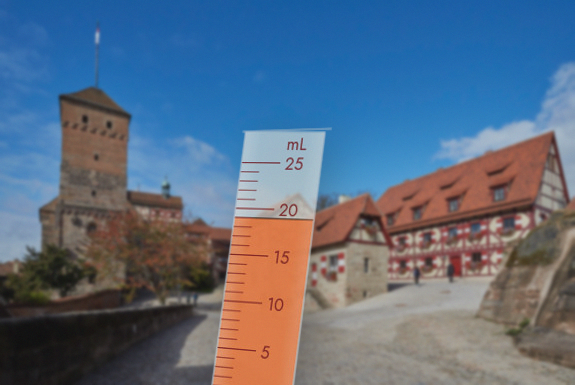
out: 19 mL
